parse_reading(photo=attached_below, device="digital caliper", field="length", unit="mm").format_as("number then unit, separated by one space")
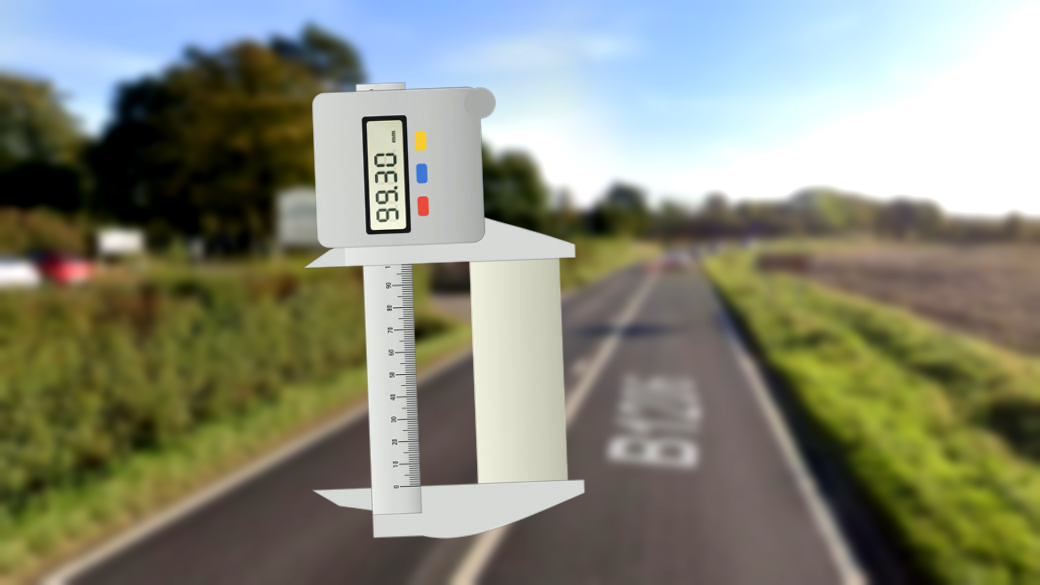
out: 99.30 mm
